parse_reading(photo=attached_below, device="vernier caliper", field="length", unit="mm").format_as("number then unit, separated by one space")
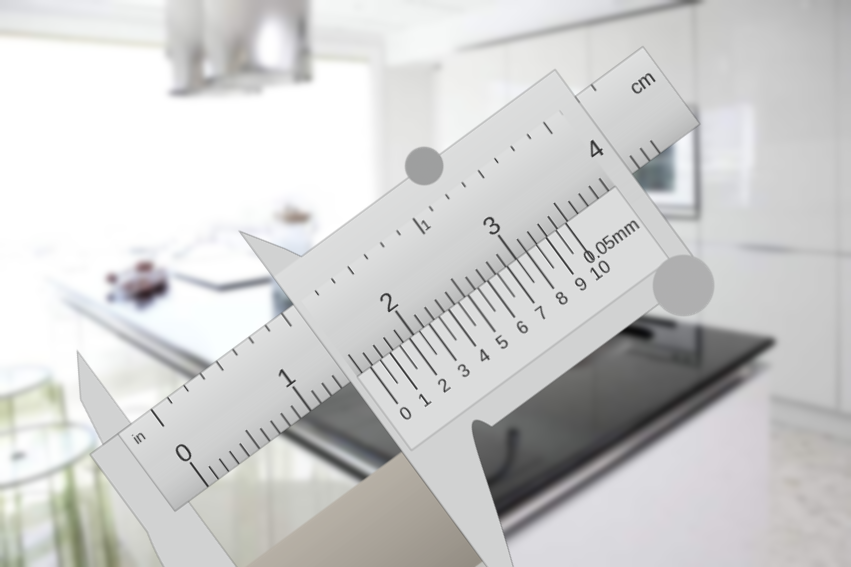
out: 15.8 mm
